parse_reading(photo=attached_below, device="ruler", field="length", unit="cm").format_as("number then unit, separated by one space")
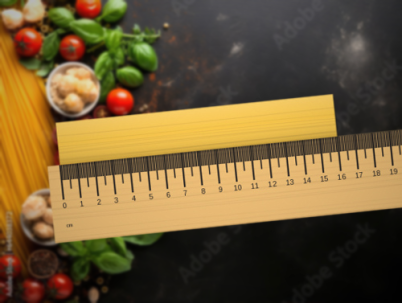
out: 16 cm
